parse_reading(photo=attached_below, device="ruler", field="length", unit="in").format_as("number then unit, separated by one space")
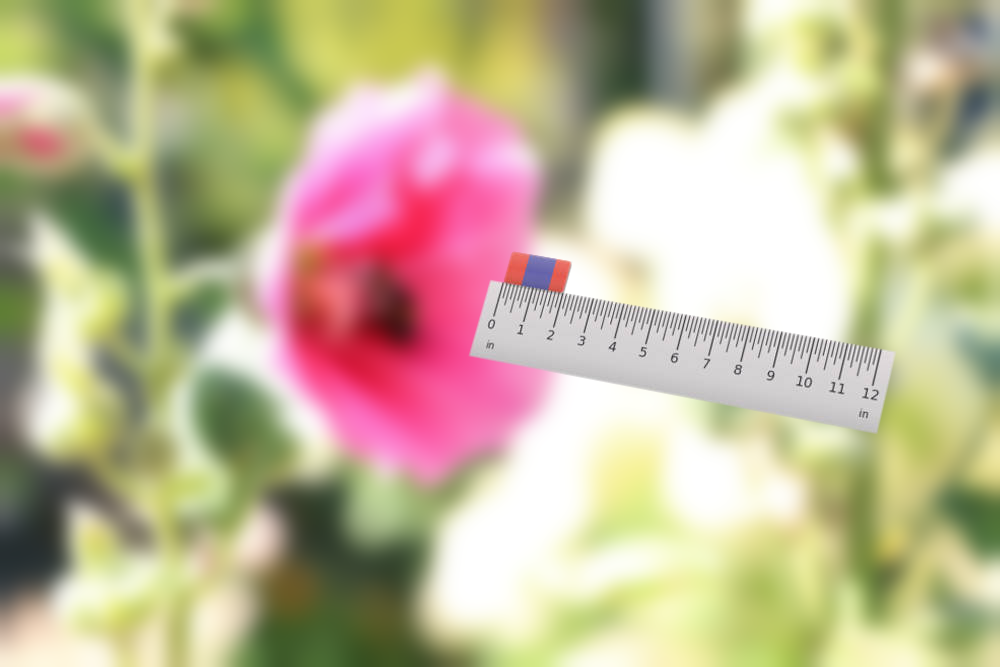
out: 2 in
